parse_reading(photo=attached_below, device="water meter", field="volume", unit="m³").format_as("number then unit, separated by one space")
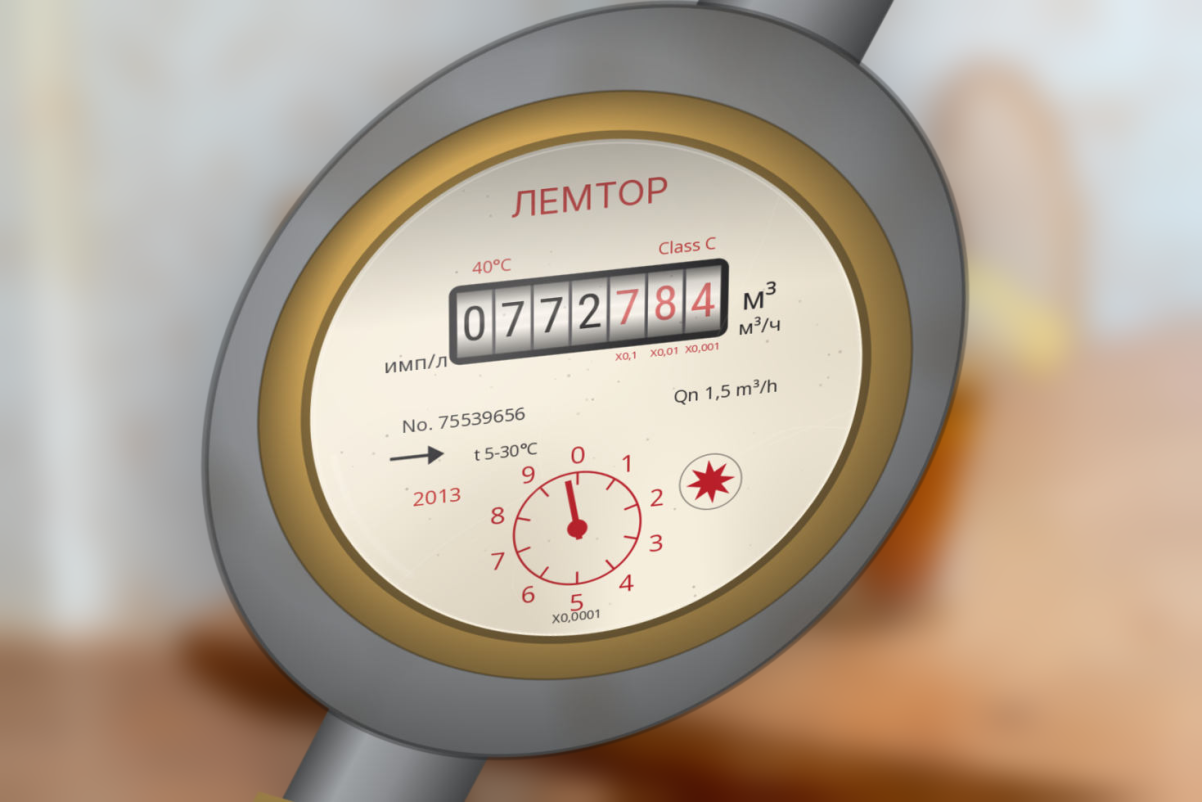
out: 772.7839 m³
